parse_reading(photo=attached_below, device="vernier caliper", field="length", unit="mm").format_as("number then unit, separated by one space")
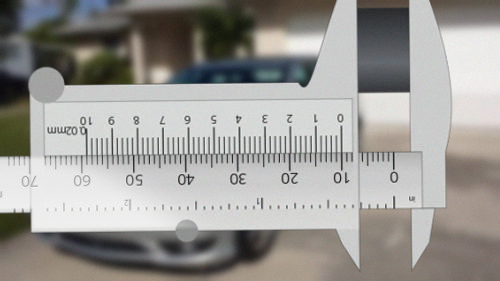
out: 10.0 mm
